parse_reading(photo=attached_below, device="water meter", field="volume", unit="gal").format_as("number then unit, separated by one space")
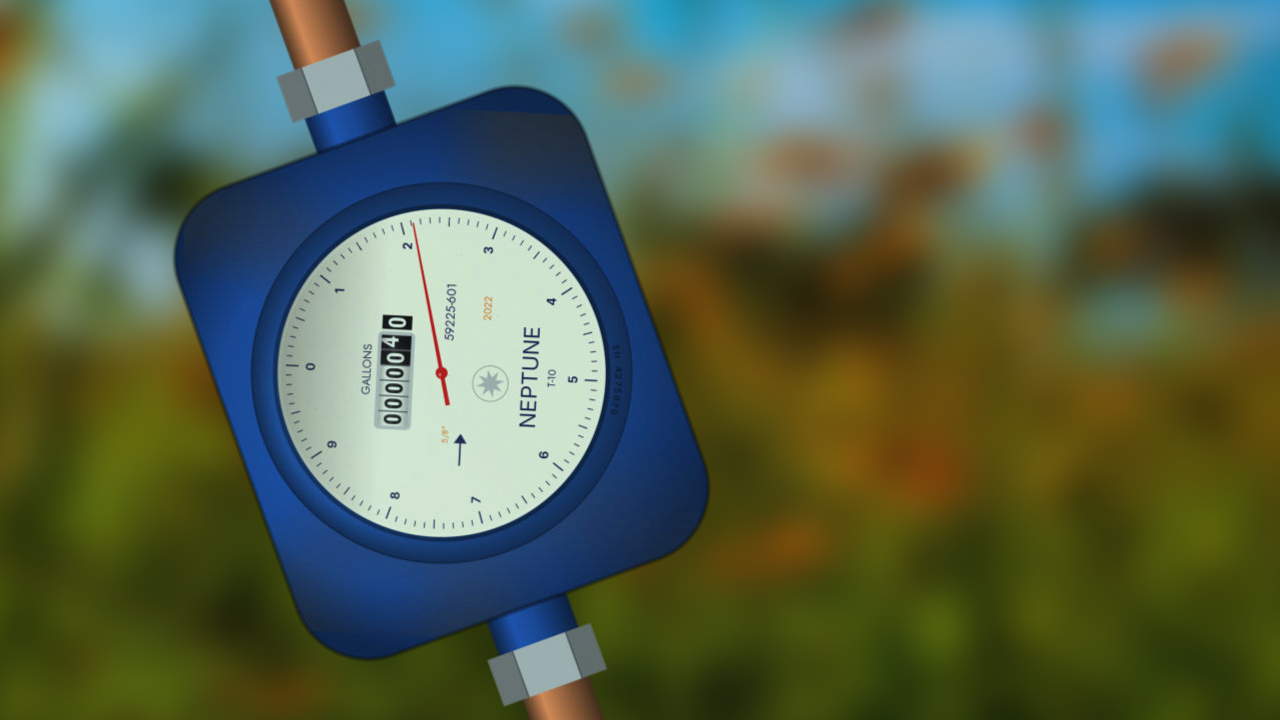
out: 42.1 gal
